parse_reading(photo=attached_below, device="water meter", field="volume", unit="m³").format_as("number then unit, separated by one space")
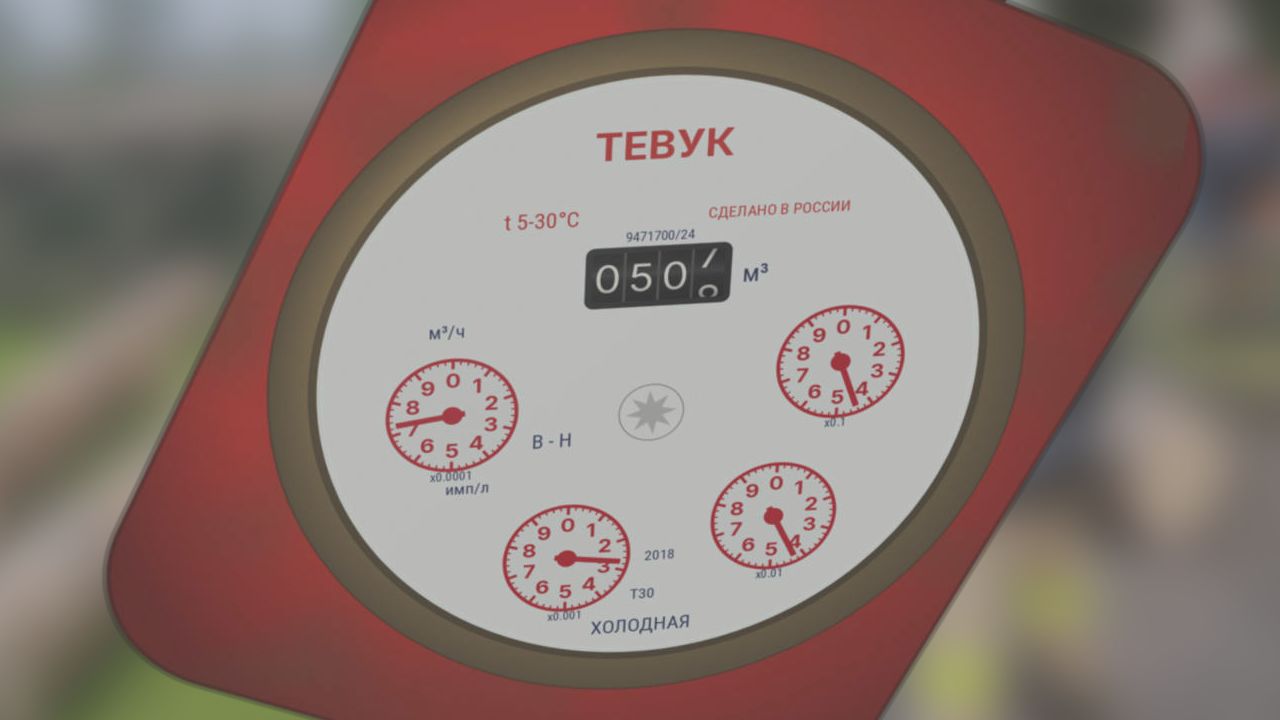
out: 507.4427 m³
